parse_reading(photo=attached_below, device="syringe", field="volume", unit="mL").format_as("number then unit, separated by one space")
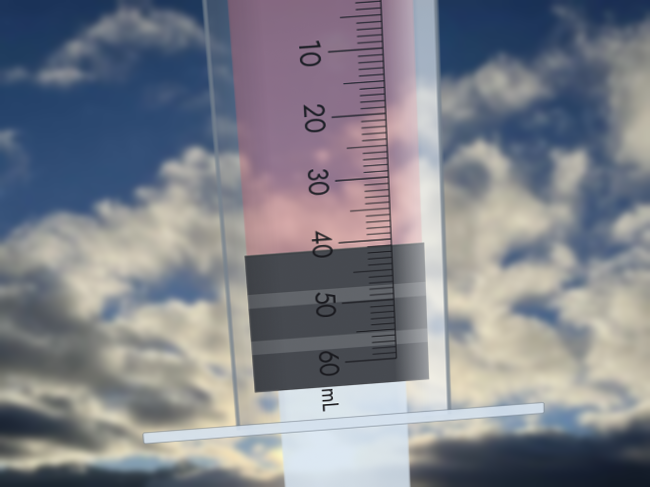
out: 41 mL
